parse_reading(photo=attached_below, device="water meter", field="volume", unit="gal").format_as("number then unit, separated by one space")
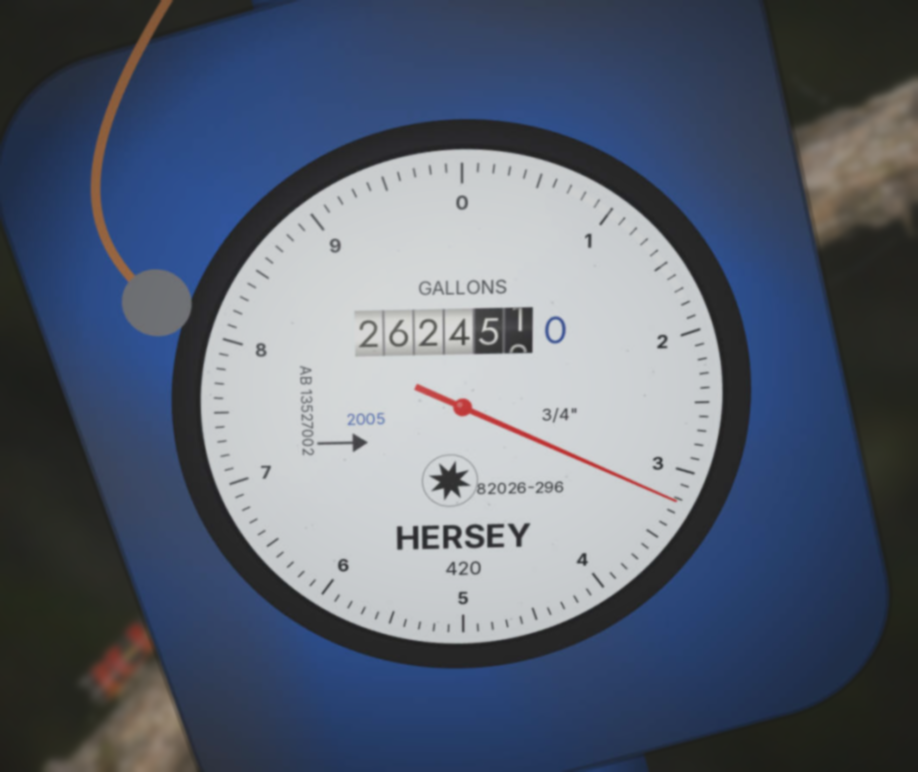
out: 2624513.2 gal
